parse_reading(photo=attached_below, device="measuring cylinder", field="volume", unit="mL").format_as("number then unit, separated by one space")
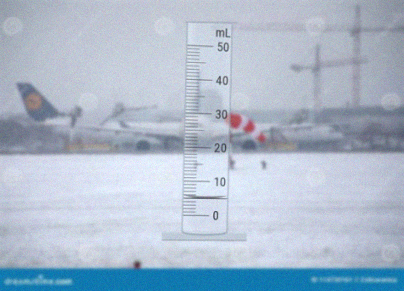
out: 5 mL
